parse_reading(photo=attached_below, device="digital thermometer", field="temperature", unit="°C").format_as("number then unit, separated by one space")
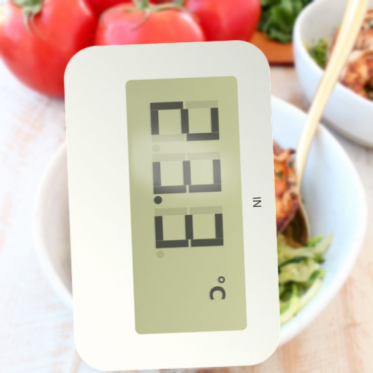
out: 23.3 °C
